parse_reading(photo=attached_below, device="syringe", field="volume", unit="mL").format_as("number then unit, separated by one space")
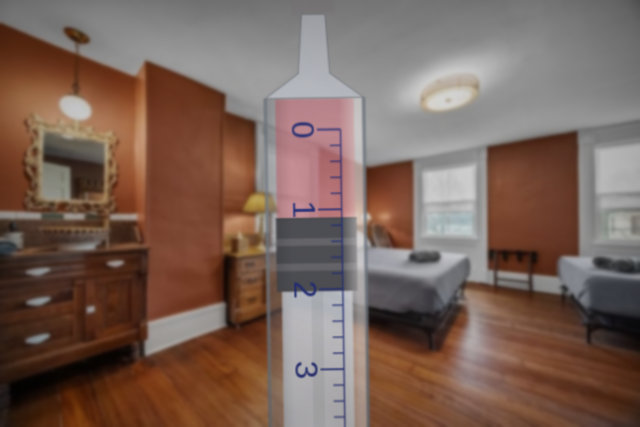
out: 1.1 mL
